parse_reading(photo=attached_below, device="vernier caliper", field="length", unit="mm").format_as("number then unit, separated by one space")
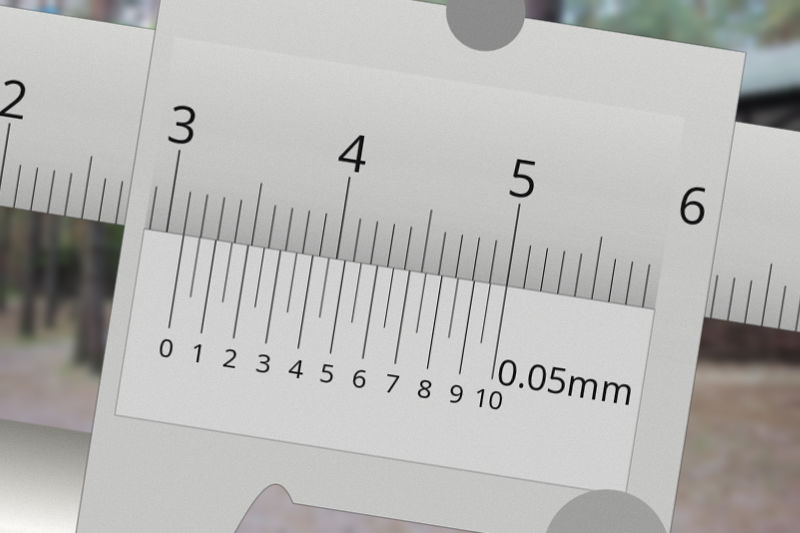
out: 31.0 mm
